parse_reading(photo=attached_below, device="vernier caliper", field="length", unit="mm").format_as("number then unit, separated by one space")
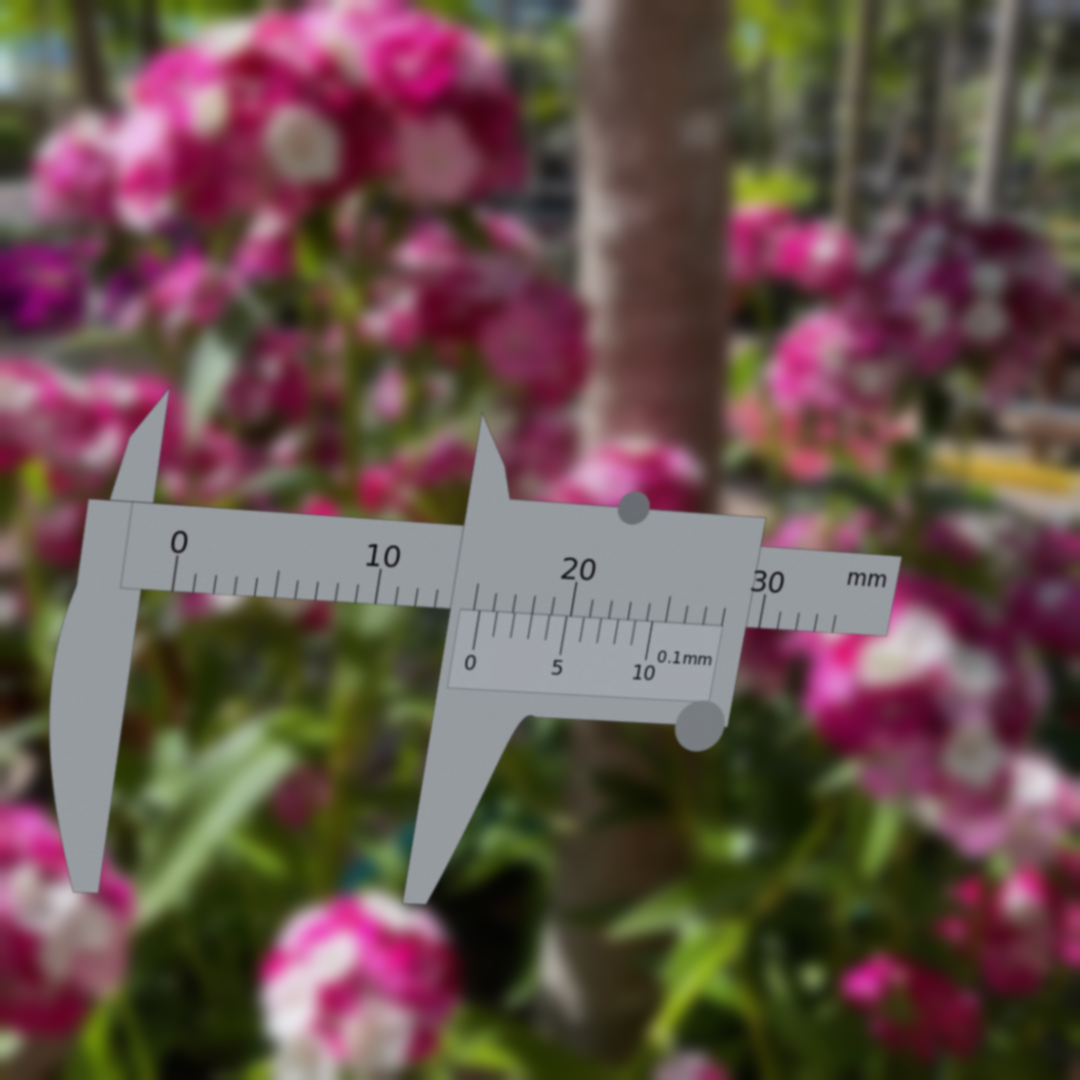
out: 15.3 mm
